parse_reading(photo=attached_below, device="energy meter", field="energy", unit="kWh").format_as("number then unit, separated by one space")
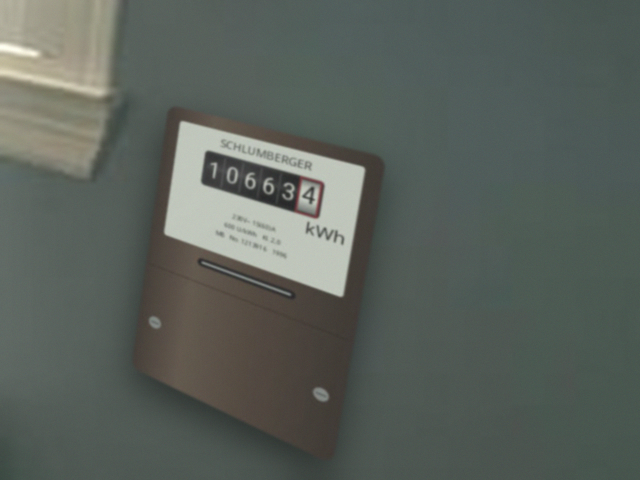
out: 10663.4 kWh
